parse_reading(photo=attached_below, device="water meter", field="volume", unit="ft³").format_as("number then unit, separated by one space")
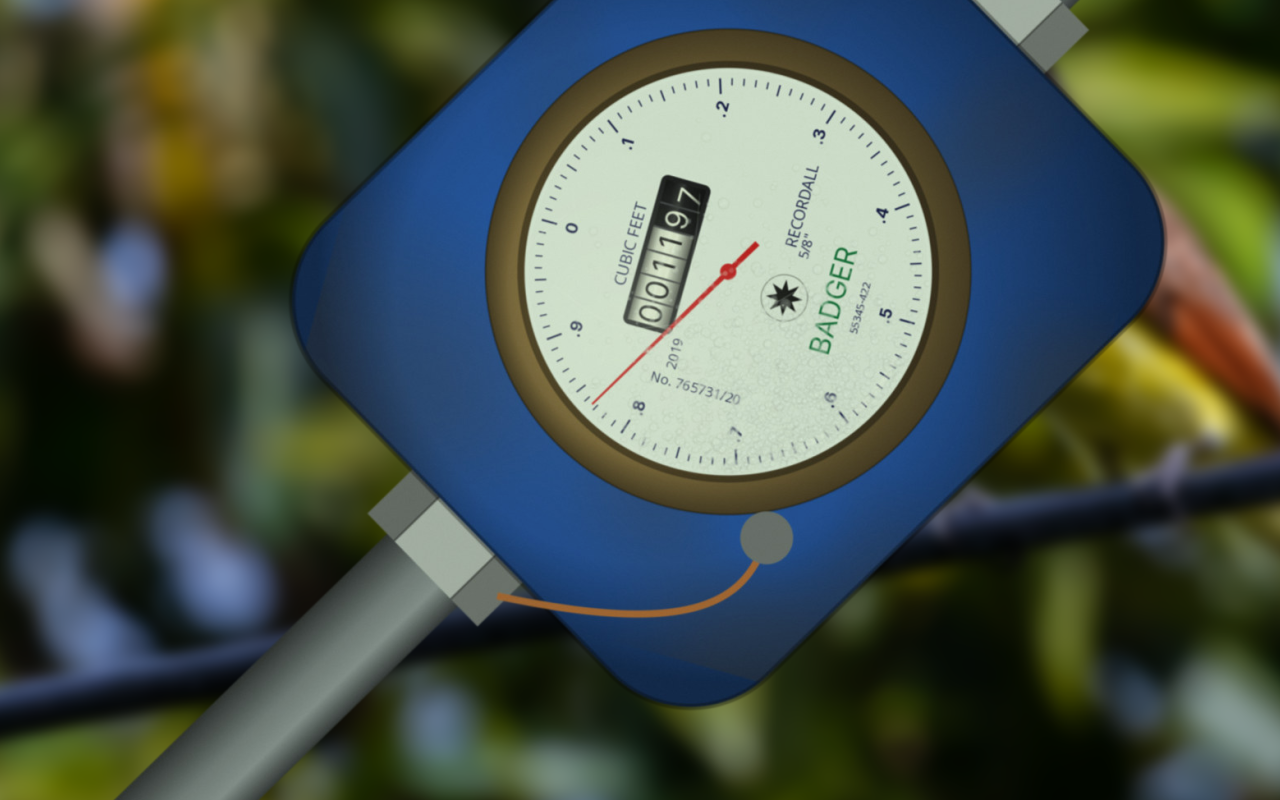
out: 1196.83 ft³
